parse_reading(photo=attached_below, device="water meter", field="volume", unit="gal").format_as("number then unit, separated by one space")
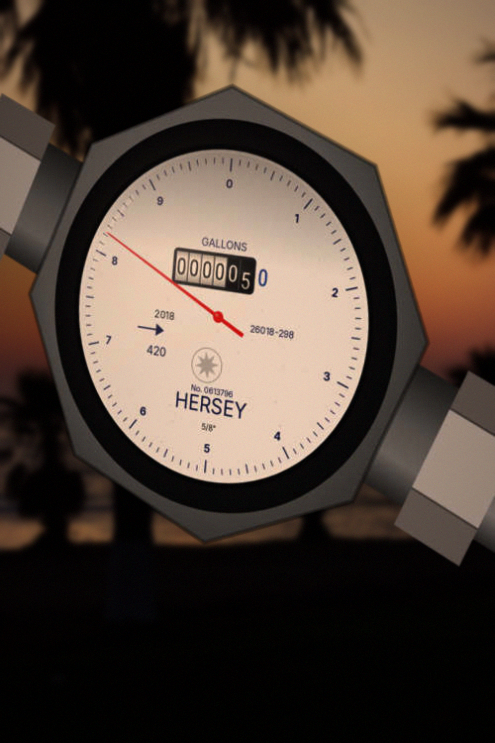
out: 48.2 gal
